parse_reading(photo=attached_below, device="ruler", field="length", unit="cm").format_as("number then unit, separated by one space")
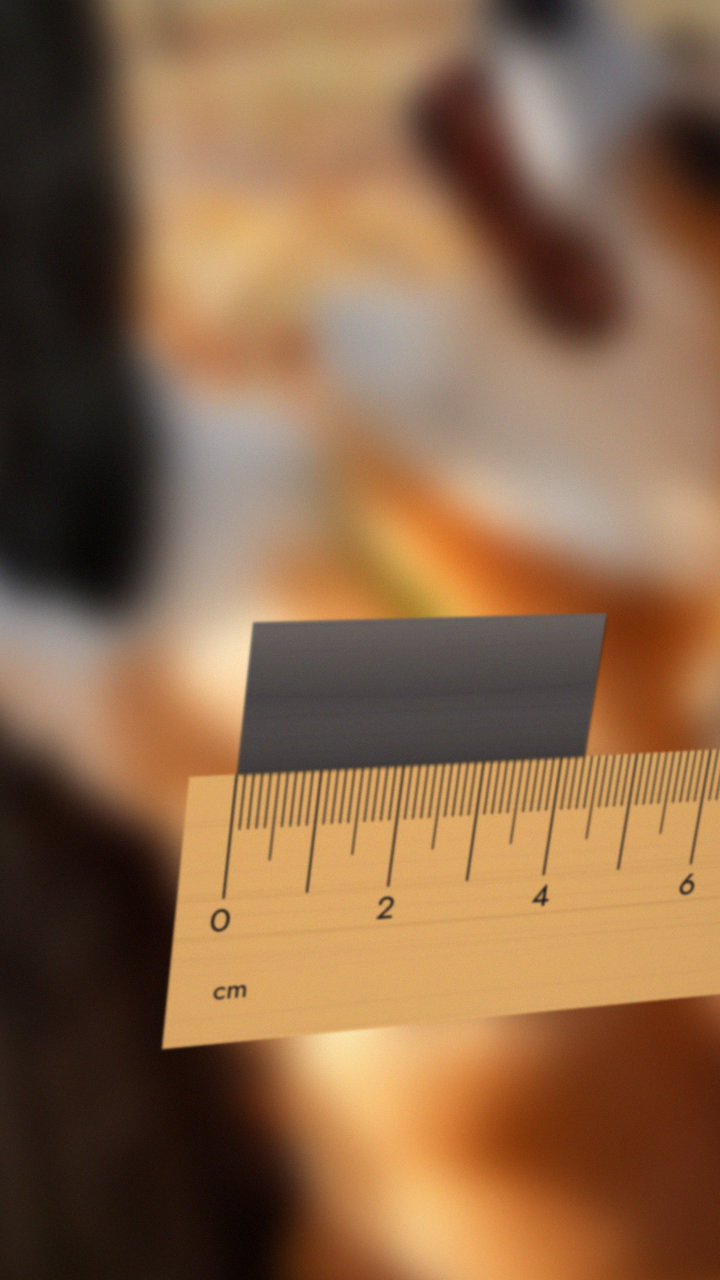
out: 4.3 cm
